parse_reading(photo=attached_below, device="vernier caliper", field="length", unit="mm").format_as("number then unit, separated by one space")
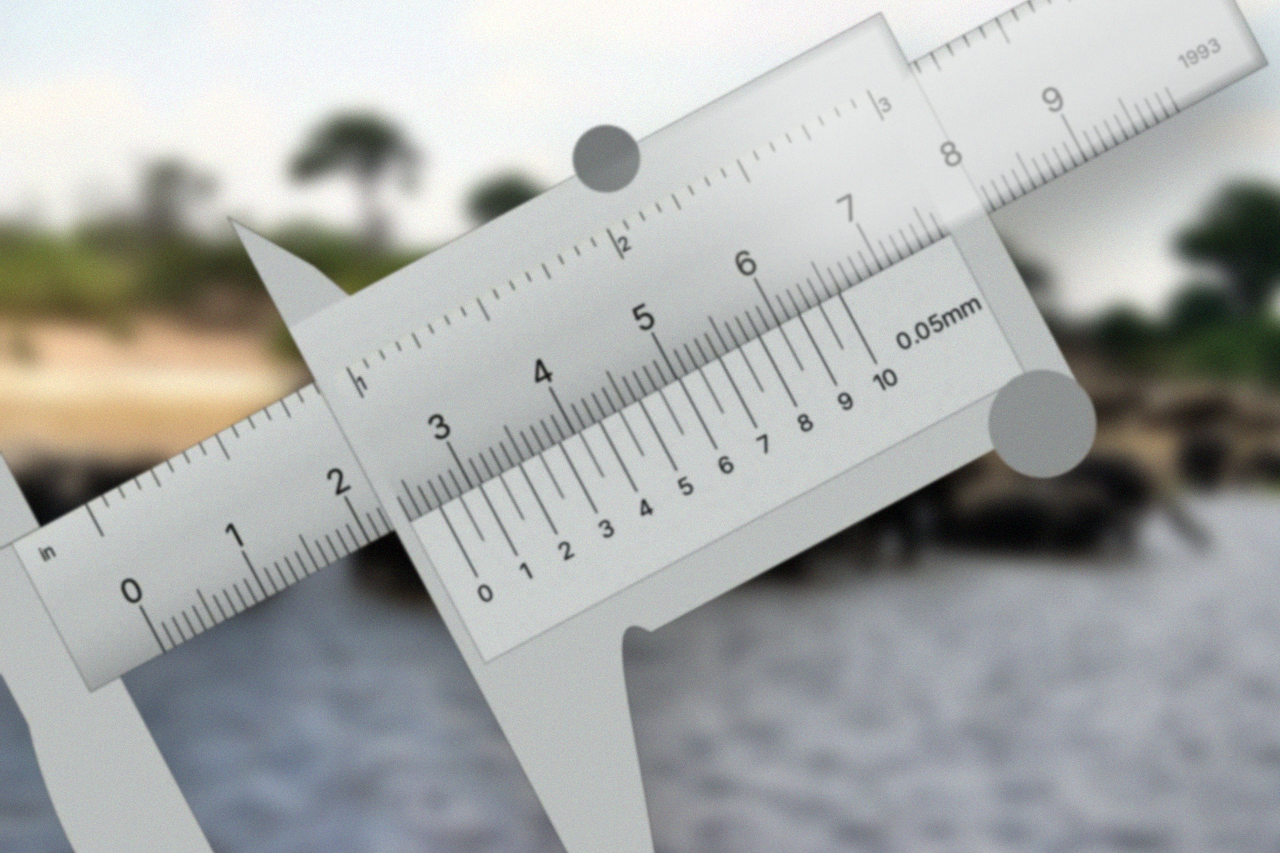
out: 26.8 mm
